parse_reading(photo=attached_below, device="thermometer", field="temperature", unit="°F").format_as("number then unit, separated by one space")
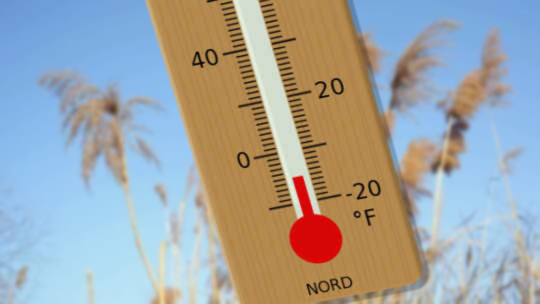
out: -10 °F
